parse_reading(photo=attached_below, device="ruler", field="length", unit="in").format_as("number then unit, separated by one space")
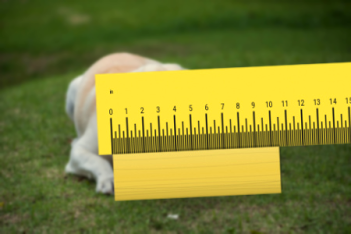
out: 10.5 in
